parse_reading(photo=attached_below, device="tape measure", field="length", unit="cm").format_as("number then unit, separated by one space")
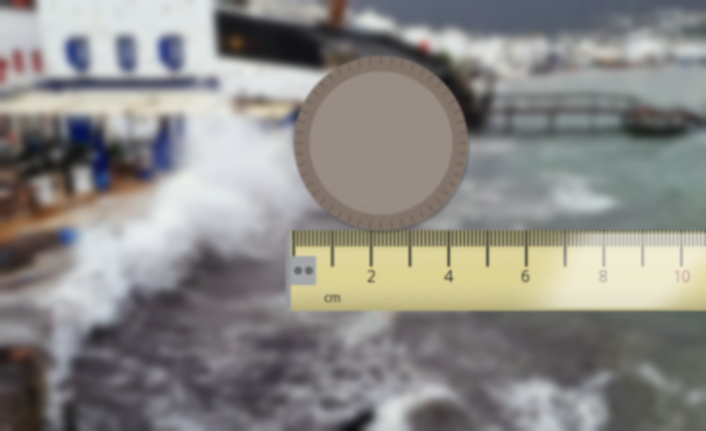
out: 4.5 cm
